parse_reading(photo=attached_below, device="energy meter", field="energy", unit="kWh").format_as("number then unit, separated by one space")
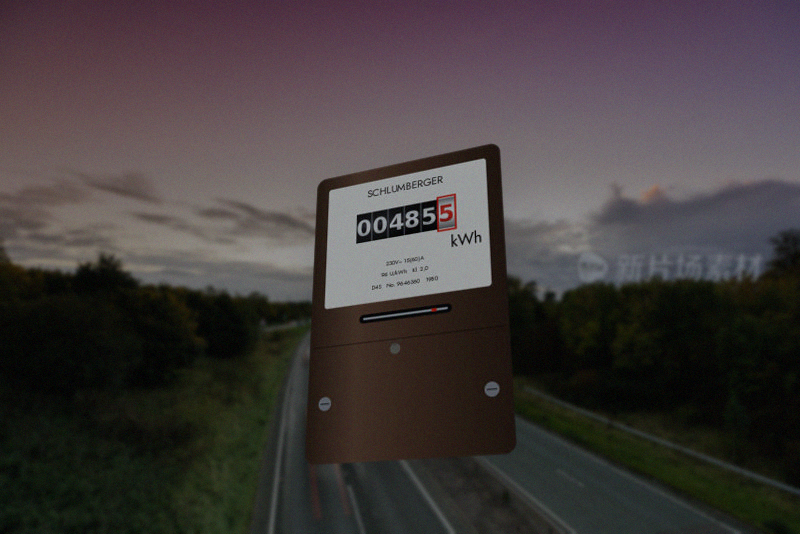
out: 485.5 kWh
